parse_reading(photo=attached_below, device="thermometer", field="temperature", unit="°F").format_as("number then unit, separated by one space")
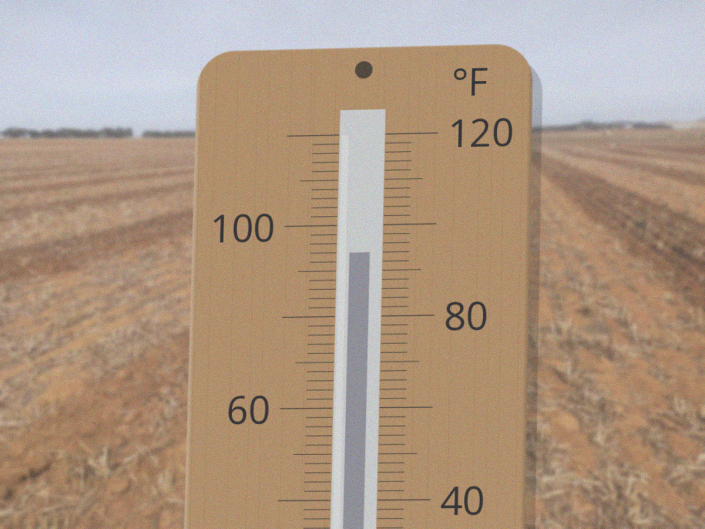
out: 94 °F
